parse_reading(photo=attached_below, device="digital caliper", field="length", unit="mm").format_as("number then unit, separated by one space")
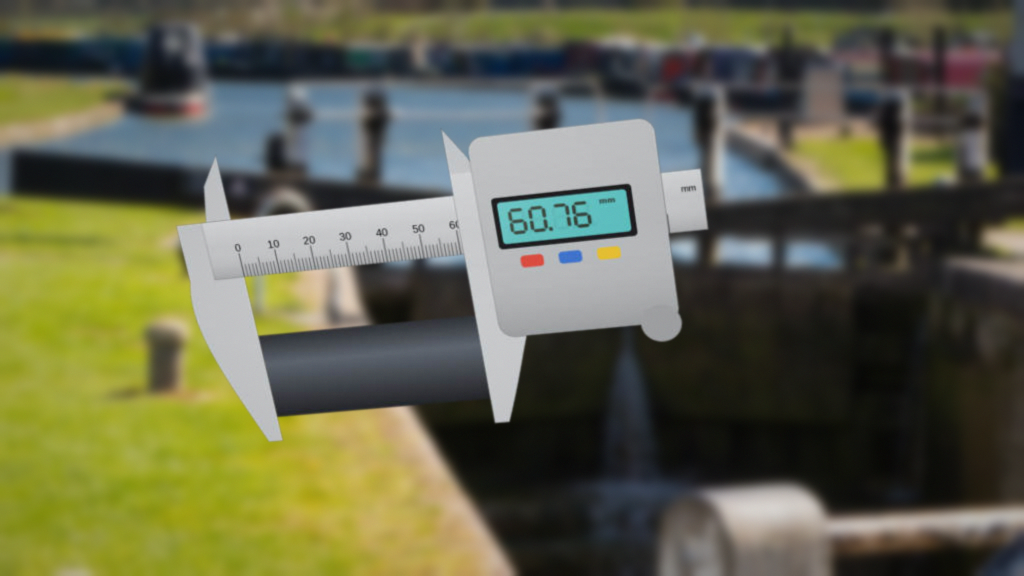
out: 60.76 mm
